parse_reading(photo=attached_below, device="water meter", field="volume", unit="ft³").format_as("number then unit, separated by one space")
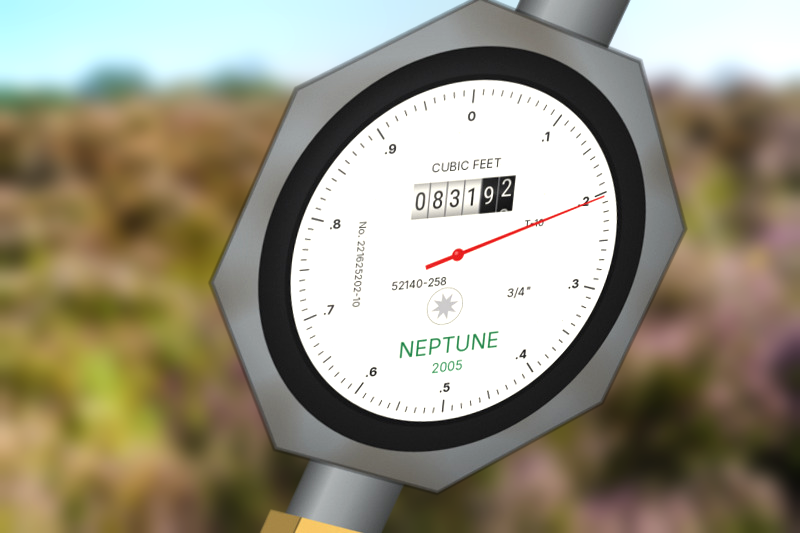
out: 83192.20 ft³
